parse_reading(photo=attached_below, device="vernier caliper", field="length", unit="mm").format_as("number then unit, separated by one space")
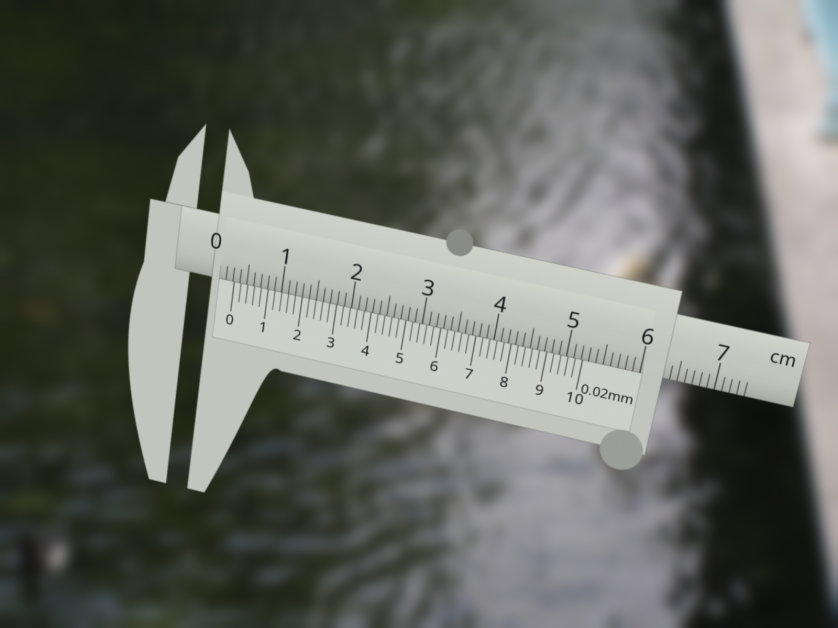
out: 3.2 mm
